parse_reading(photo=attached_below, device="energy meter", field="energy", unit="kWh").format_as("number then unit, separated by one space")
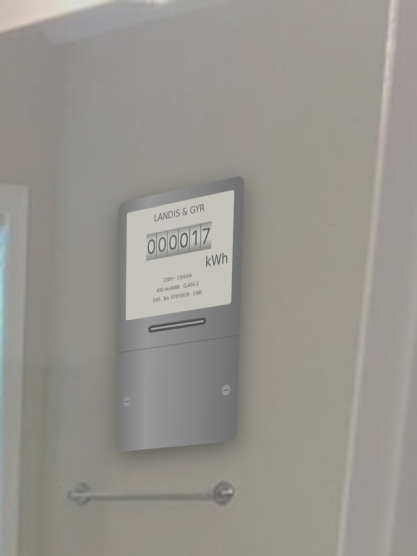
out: 17 kWh
